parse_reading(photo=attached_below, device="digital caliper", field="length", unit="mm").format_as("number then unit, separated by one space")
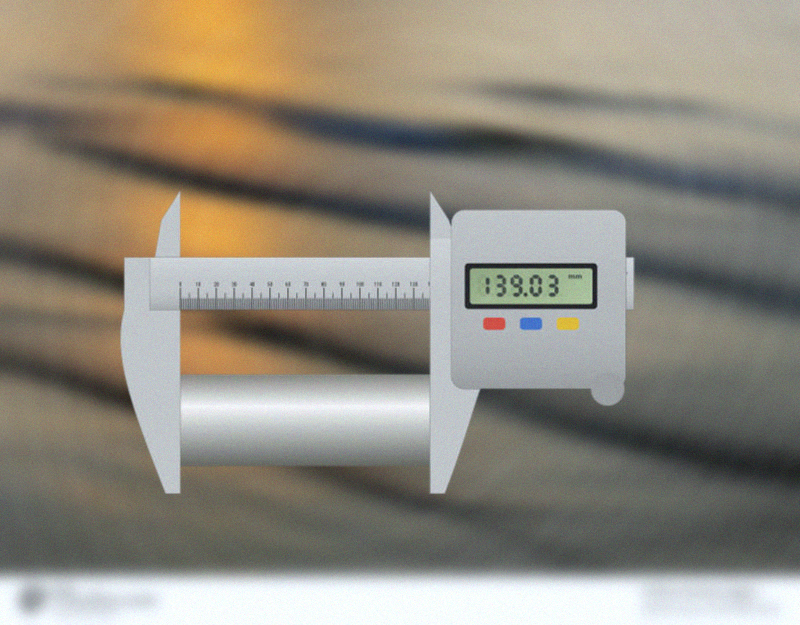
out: 139.03 mm
